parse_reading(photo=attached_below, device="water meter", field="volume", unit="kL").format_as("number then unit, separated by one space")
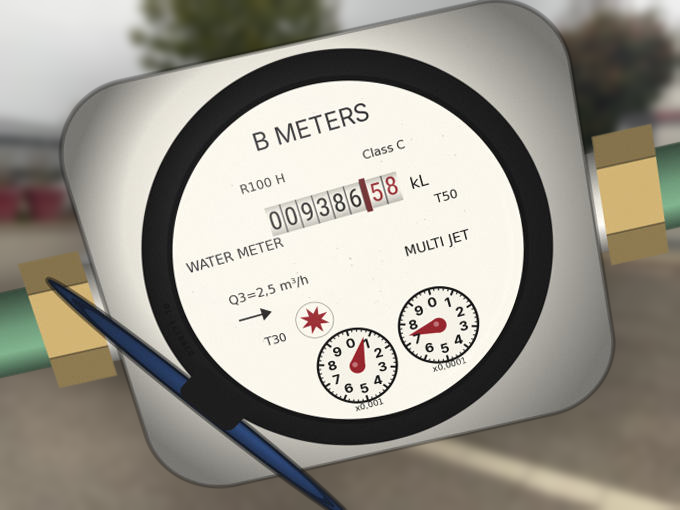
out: 9386.5807 kL
